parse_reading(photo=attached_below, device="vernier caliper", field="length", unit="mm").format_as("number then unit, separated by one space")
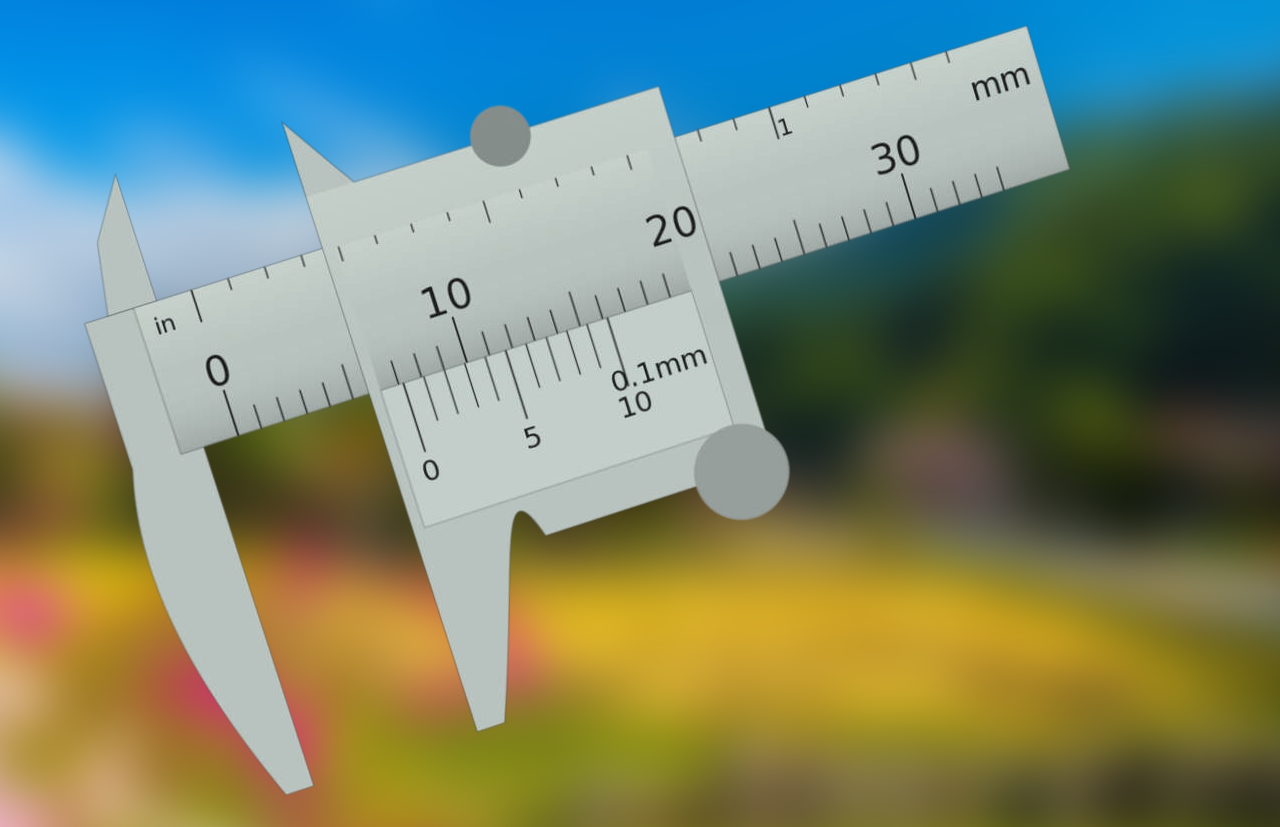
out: 7.2 mm
